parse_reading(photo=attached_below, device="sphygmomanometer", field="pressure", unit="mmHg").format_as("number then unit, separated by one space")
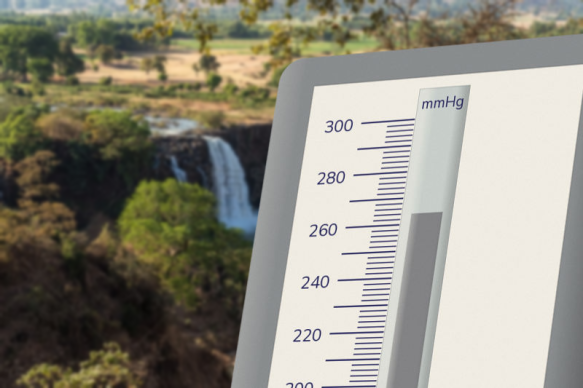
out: 264 mmHg
